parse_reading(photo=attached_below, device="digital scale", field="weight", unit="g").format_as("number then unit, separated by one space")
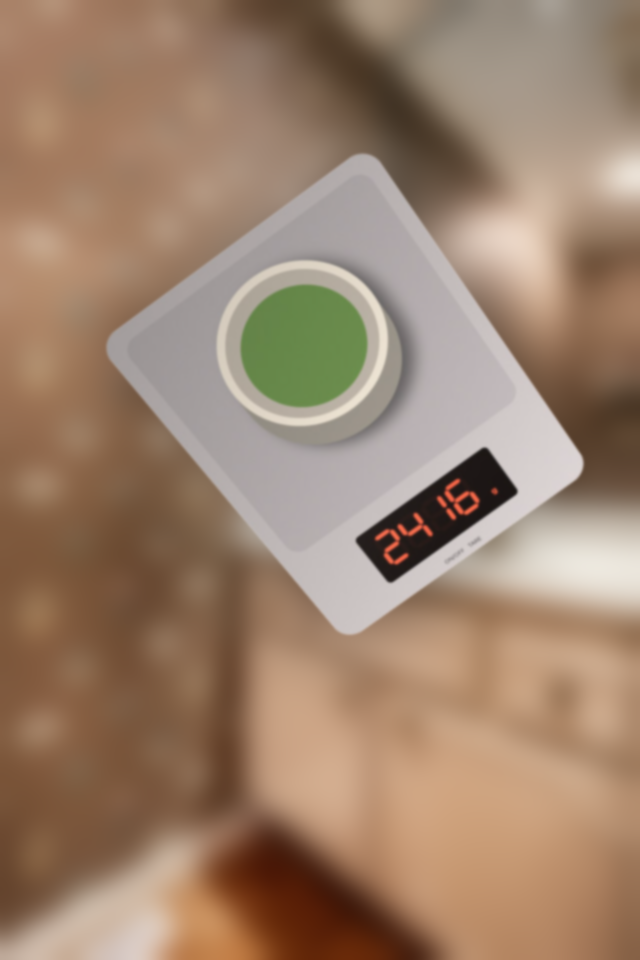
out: 2416 g
